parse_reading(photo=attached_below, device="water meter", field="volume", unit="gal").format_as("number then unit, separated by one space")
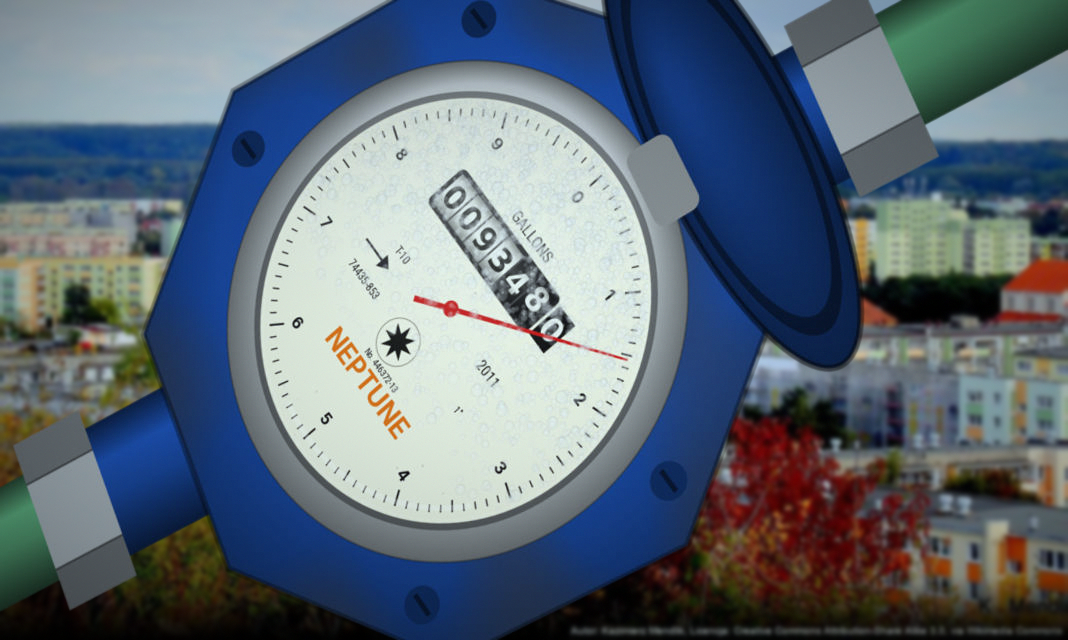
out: 93481.5 gal
